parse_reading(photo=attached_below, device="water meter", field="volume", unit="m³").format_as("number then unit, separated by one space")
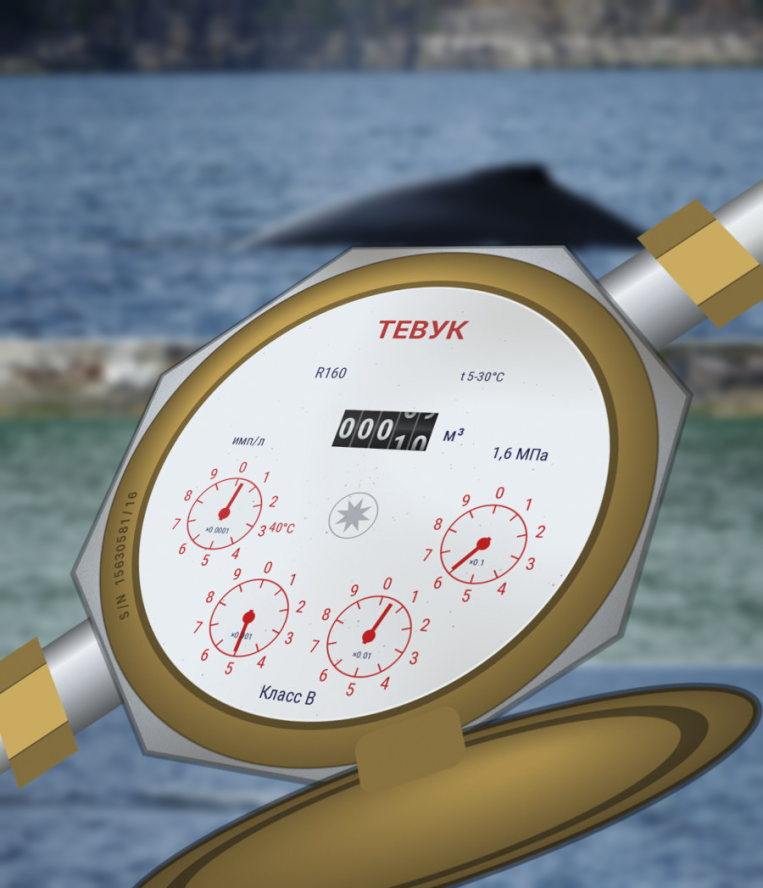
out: 9.6050 m³
